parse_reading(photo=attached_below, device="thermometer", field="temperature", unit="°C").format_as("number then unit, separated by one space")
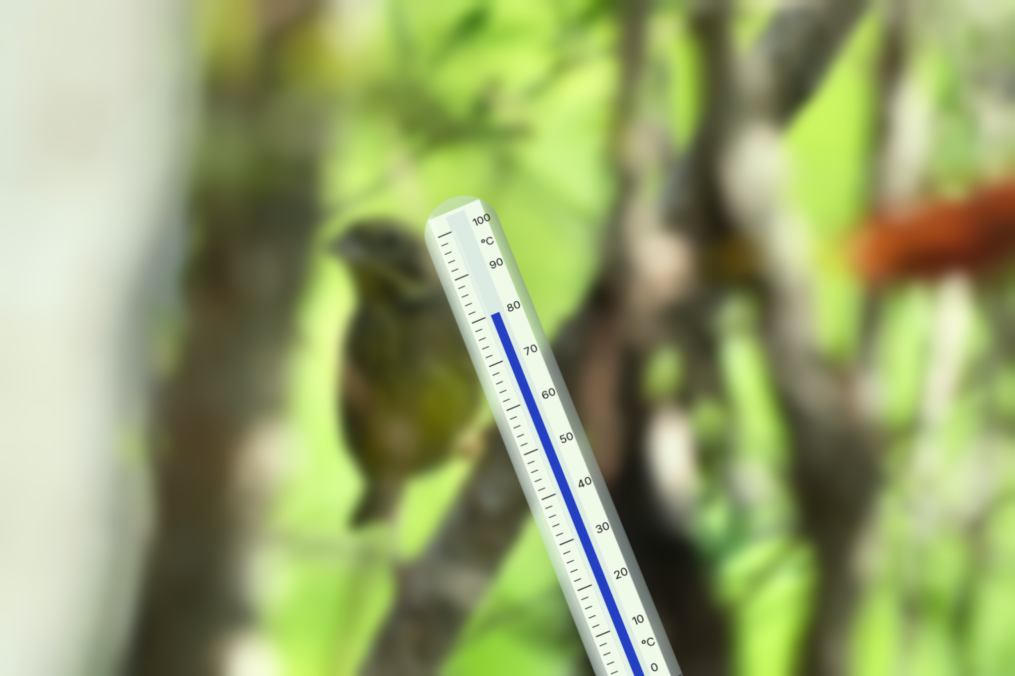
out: 80 °C
